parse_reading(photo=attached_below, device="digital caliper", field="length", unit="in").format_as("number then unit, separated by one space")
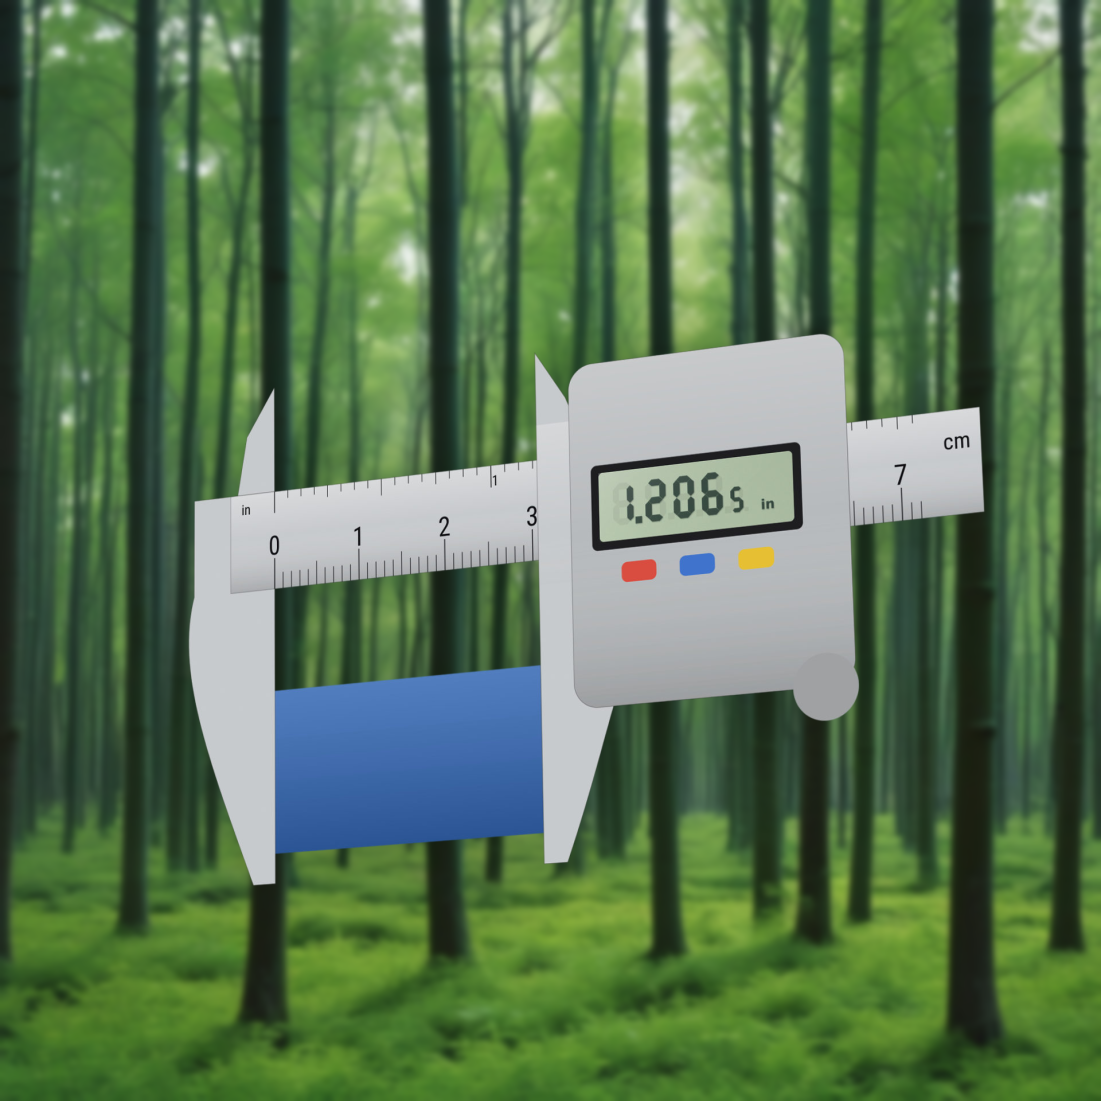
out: 1.2065 in
